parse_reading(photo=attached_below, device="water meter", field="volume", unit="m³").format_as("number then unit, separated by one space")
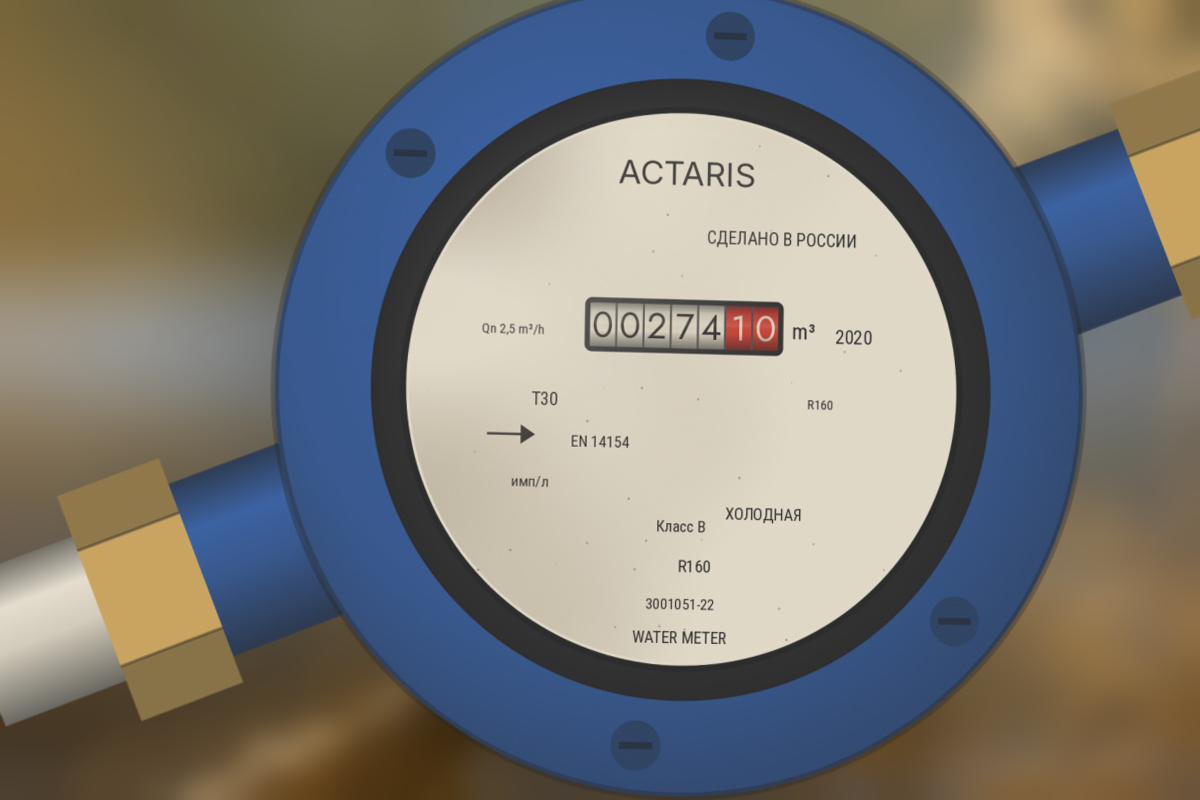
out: 274.10 m³
